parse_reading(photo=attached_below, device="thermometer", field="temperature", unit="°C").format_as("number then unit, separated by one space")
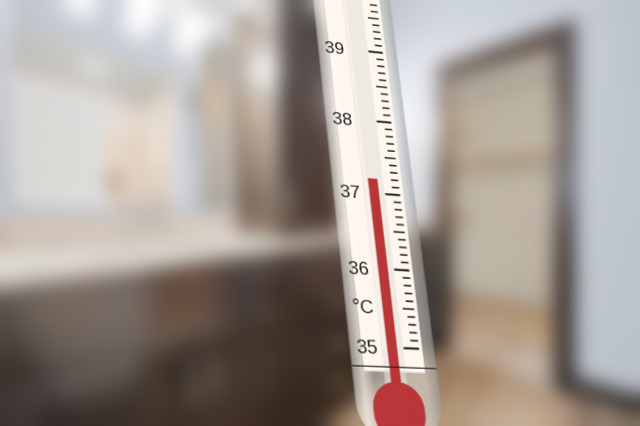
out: 37.2 °C
